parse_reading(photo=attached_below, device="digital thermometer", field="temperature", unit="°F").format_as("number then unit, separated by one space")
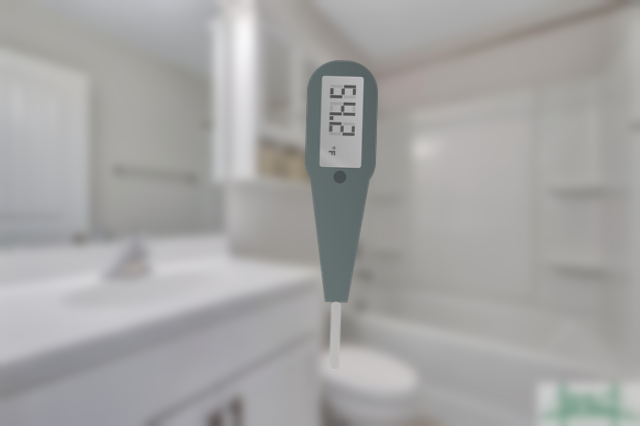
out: 54.2 °F
